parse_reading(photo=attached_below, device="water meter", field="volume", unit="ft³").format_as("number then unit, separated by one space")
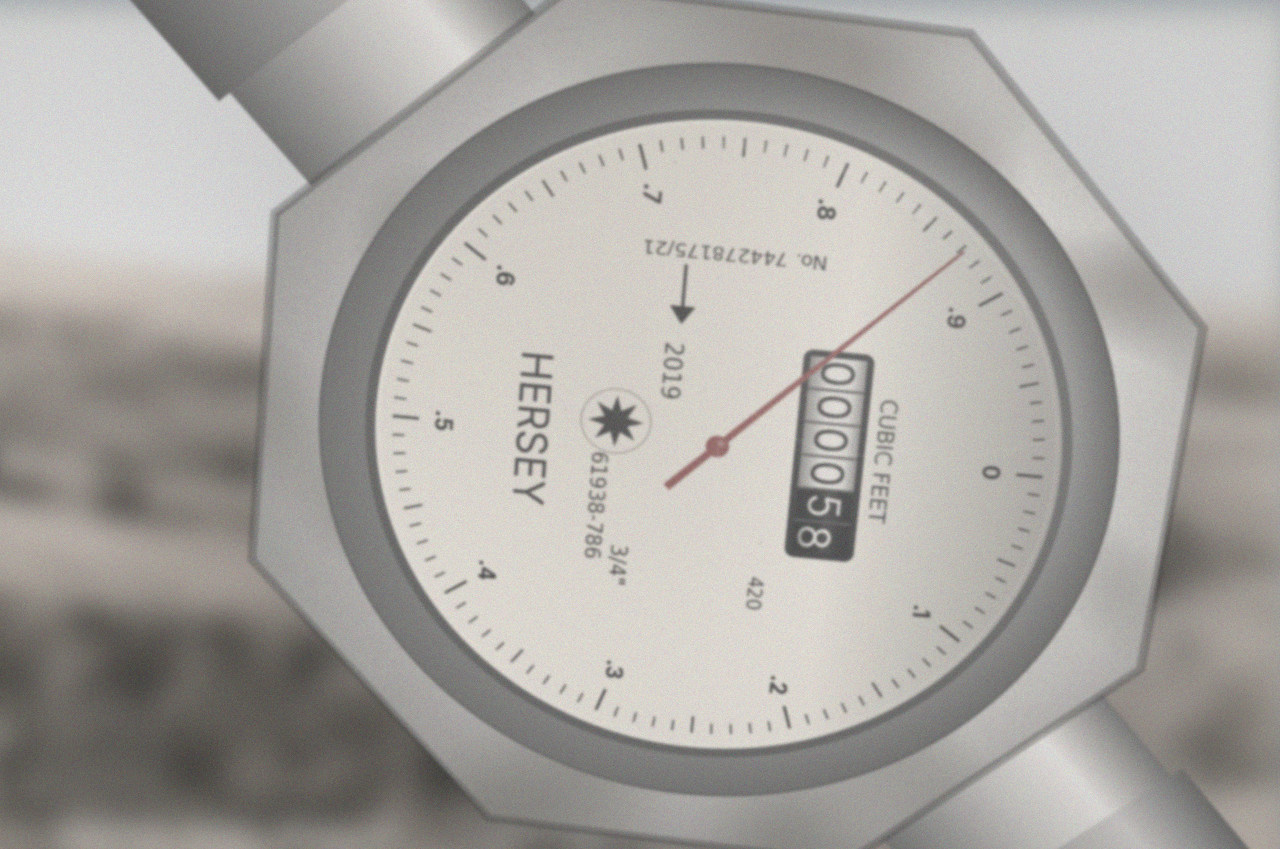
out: 57.87 ft³
